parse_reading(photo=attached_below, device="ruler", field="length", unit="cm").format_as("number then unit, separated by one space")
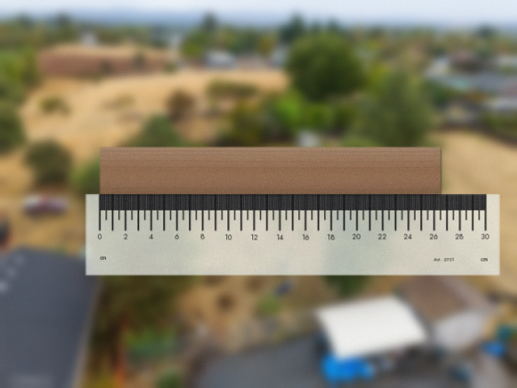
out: 26.5 cm
